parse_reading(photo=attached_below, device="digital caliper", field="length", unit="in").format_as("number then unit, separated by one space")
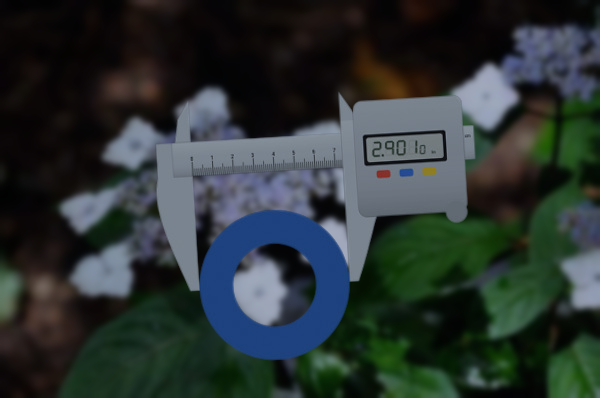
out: 2.9010 in
